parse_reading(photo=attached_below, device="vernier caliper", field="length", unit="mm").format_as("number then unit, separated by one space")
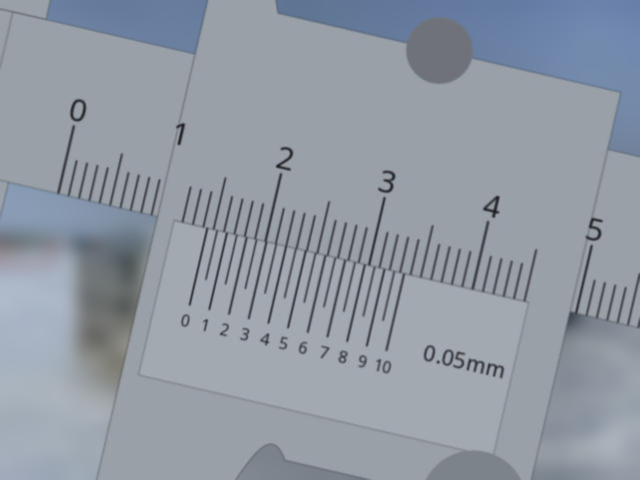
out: 14.4 mm
